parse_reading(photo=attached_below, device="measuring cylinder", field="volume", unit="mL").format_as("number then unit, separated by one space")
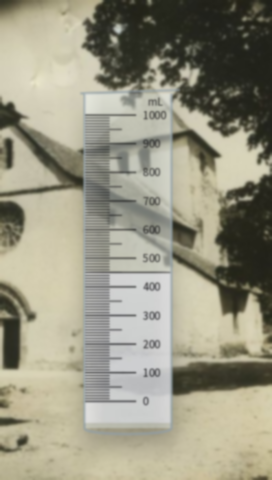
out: 450 mL
